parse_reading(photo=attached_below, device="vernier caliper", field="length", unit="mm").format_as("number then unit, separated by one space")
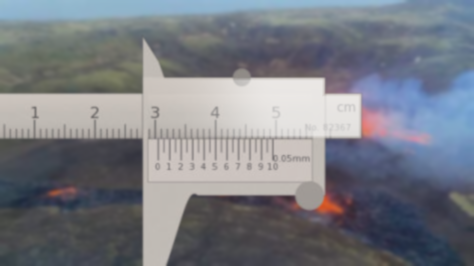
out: 30.5 mm
